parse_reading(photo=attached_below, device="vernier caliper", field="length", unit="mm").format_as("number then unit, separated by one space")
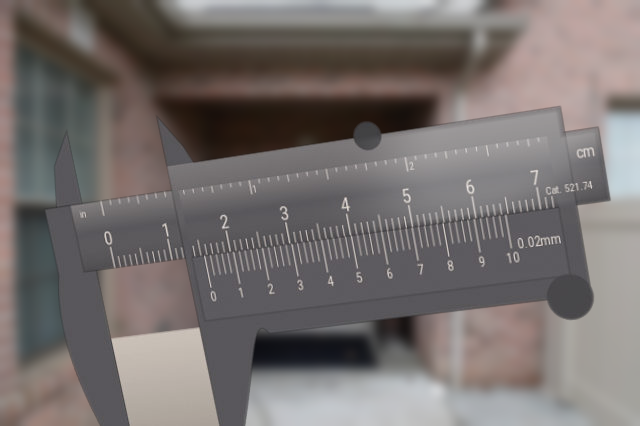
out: 15.6 mm
